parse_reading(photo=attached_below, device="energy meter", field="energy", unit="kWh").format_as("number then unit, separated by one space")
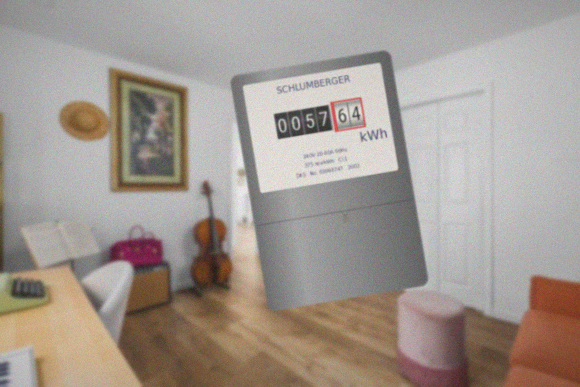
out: 57.64 kWh
